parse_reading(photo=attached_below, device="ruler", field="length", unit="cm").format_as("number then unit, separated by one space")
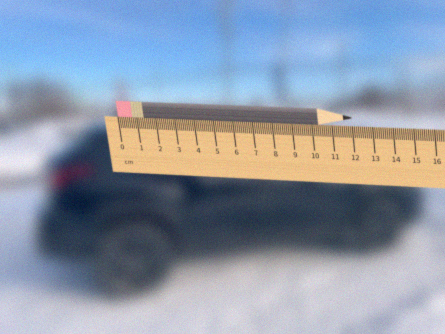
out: 12 cm
